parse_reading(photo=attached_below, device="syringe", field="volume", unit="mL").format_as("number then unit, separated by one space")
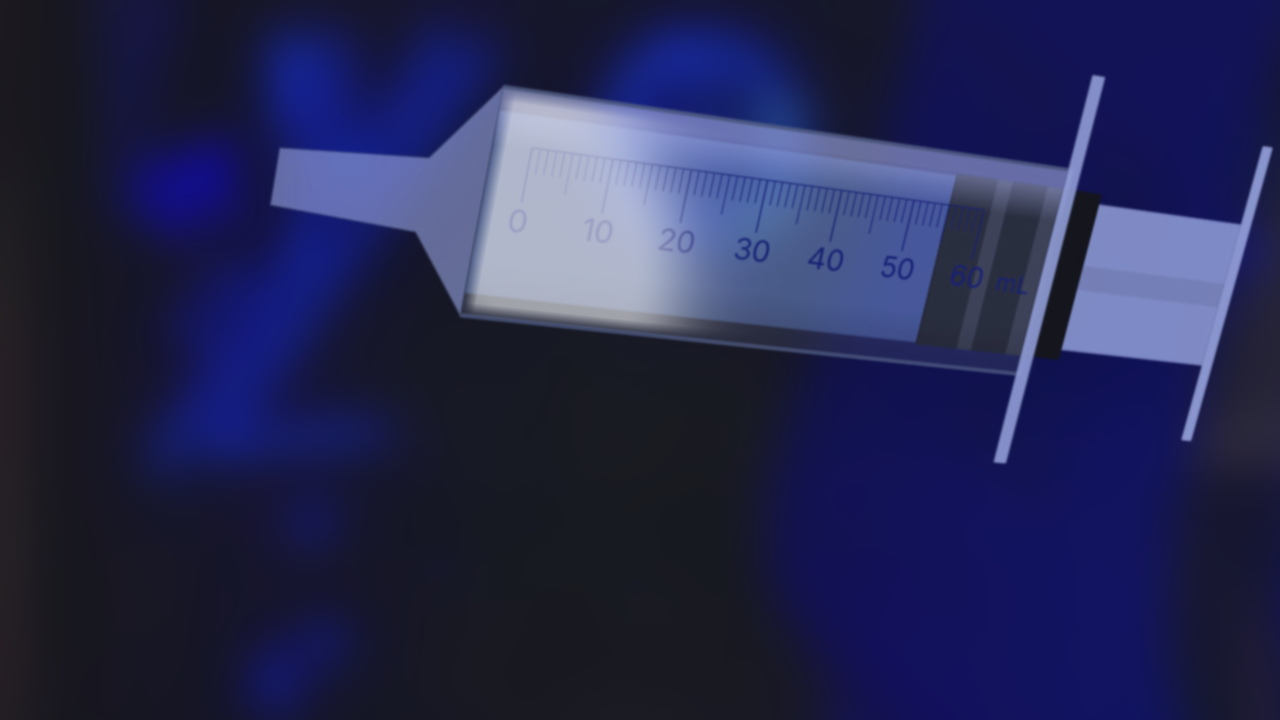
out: 55 mL
